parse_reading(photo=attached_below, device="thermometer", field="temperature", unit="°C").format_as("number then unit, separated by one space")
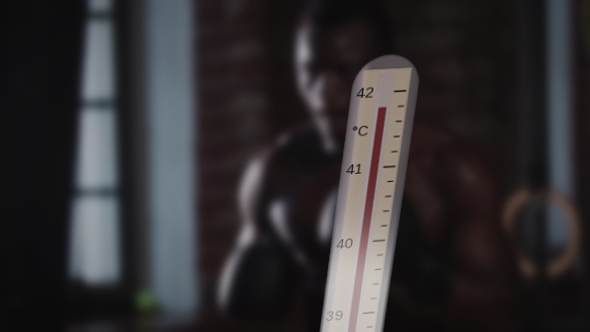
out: 41.8 °C
